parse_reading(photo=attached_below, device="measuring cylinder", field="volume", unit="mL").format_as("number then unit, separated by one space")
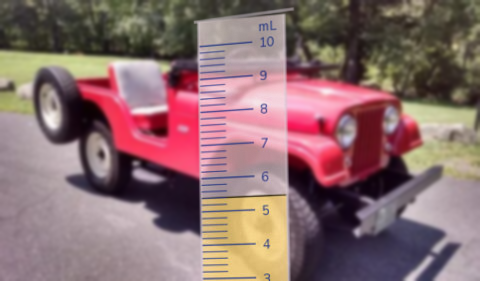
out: 5.4 mL
